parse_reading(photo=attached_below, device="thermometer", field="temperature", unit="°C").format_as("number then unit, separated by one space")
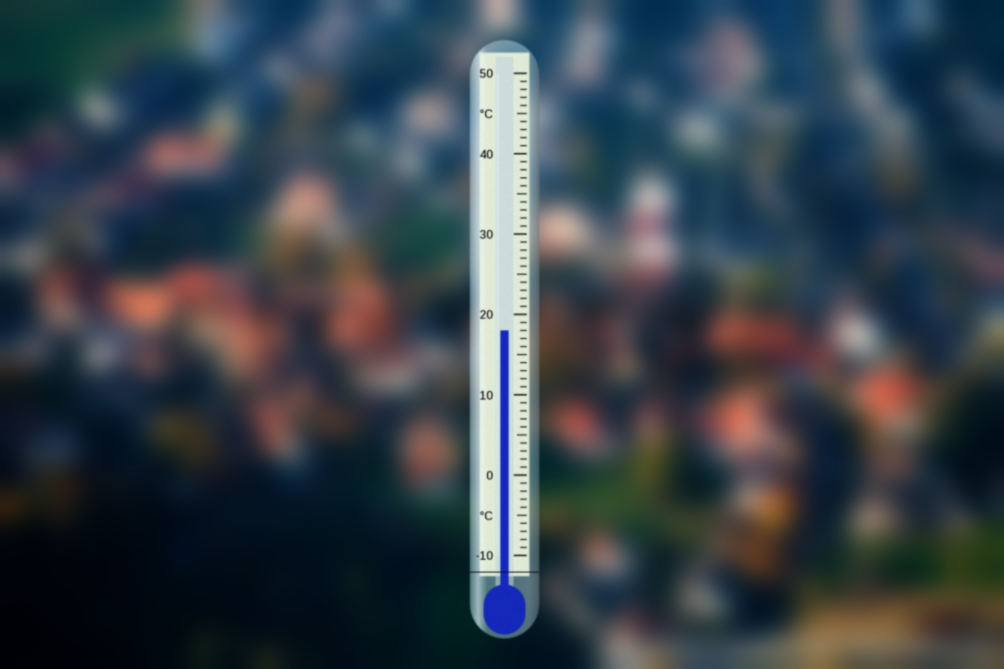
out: 18 °C
